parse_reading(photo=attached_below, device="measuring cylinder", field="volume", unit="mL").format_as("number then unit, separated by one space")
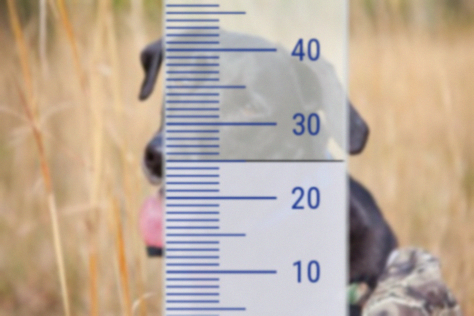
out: 25 mL
